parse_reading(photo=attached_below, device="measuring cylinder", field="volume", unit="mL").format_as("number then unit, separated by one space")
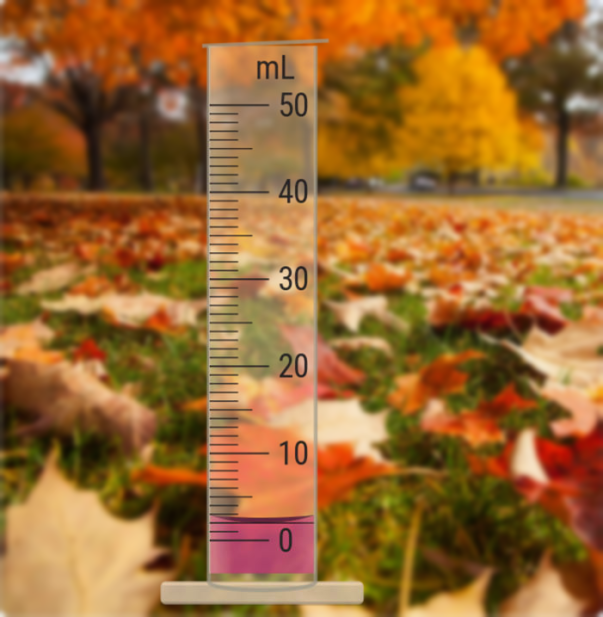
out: 2 mL
